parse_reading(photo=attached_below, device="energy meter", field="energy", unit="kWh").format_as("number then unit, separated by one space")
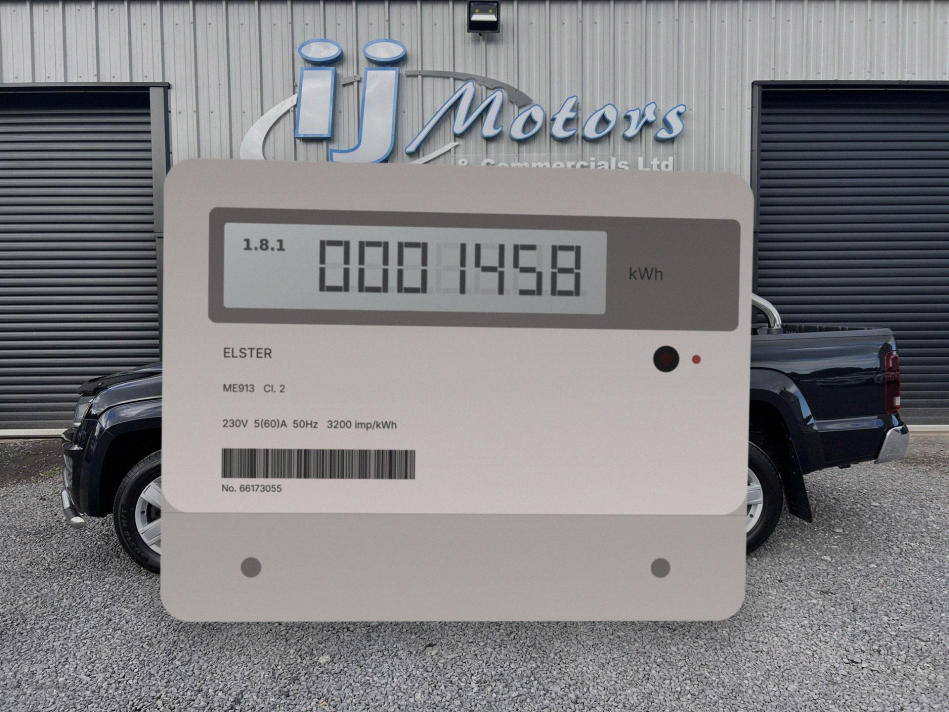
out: 1458 kWh
